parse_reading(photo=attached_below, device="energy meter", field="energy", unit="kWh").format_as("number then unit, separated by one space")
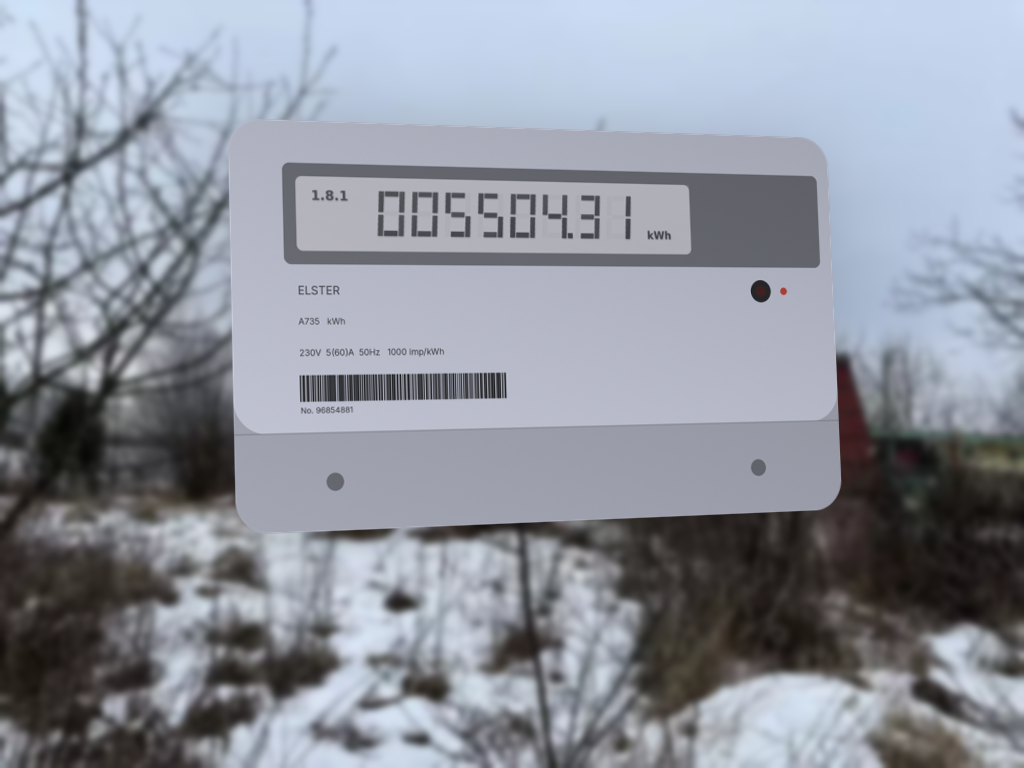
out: 5504.31 kWh
